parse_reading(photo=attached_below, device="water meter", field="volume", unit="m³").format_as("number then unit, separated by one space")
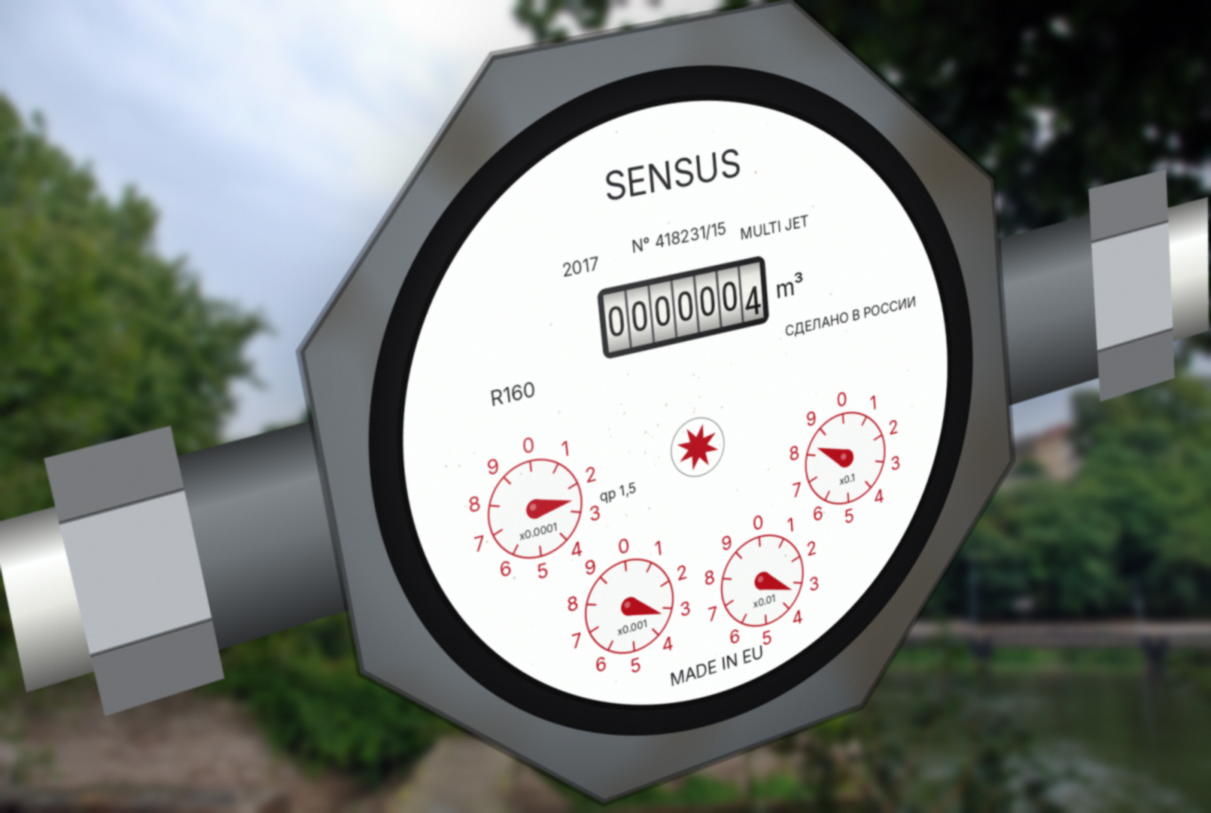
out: 3.8332 m³
